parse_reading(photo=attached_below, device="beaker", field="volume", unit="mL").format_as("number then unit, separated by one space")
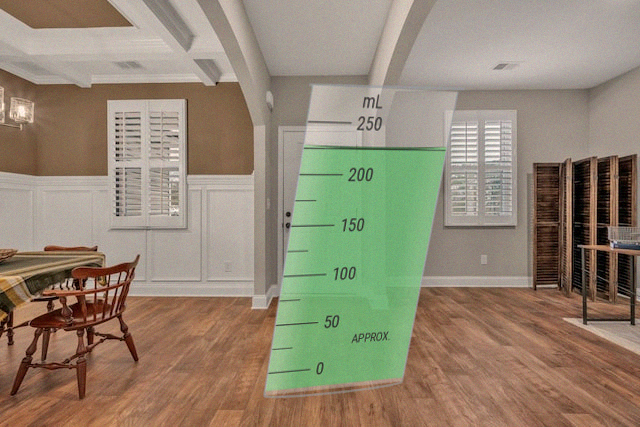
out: 225 mL
